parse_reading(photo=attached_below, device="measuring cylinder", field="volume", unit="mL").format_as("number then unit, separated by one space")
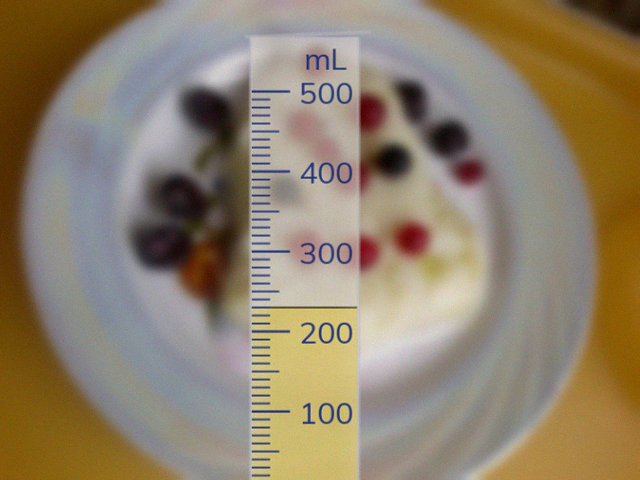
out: 230 mL
